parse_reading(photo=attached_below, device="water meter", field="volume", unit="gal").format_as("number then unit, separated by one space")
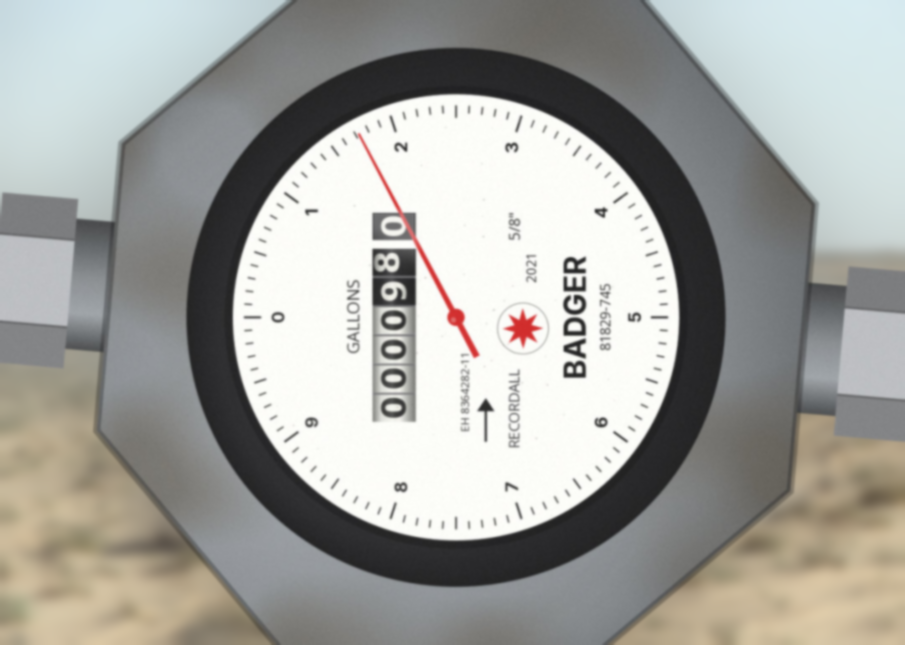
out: 981.7 gal
